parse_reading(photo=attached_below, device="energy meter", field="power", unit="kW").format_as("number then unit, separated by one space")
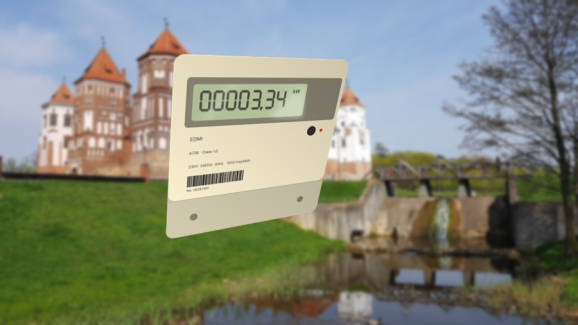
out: 3.34 kW
